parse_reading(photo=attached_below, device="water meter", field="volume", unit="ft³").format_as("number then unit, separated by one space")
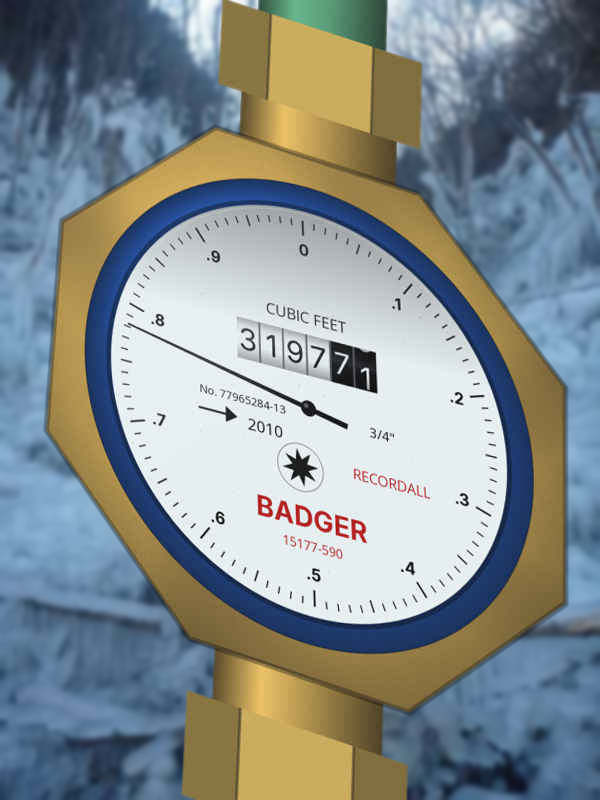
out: 319770.78 ft³
